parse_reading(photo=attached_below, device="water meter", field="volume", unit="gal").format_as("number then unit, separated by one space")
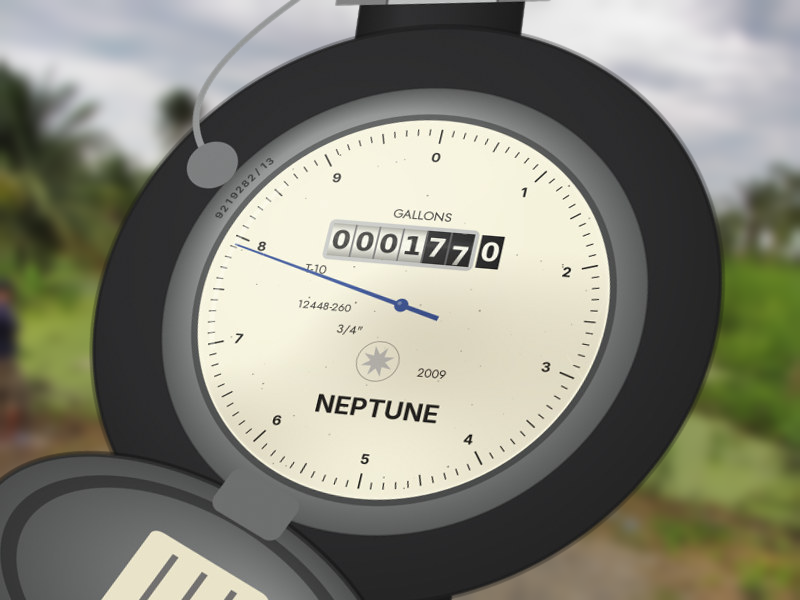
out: 1767.9 gal
